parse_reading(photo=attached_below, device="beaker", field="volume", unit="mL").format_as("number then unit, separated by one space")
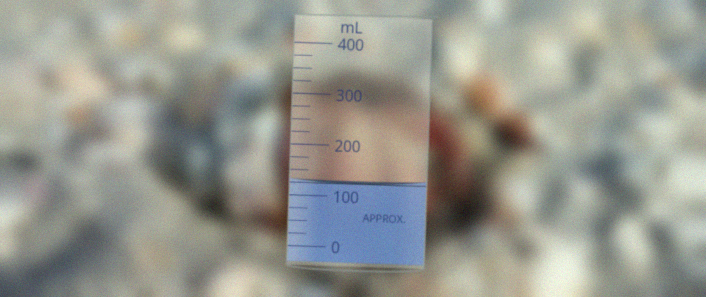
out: 125 mL
